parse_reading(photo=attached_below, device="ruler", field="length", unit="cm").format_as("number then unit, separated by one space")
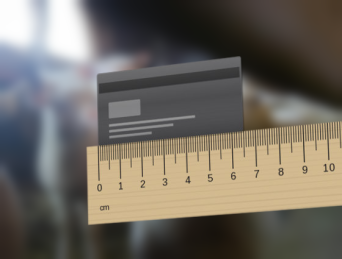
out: 6.5 cm
